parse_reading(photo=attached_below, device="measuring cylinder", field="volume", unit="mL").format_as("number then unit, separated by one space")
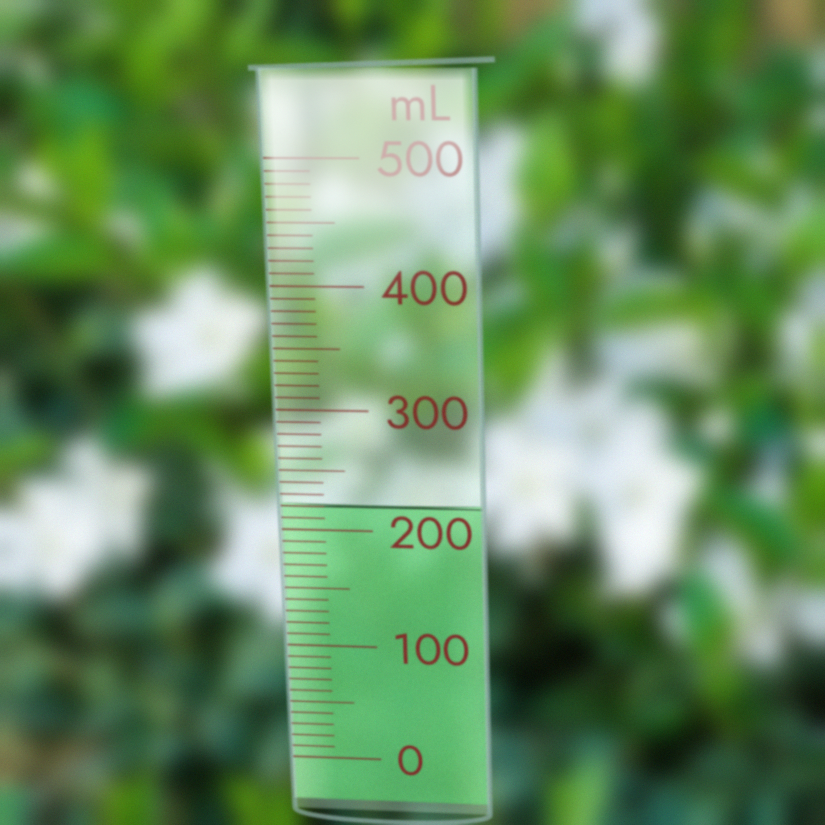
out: 220 mL
